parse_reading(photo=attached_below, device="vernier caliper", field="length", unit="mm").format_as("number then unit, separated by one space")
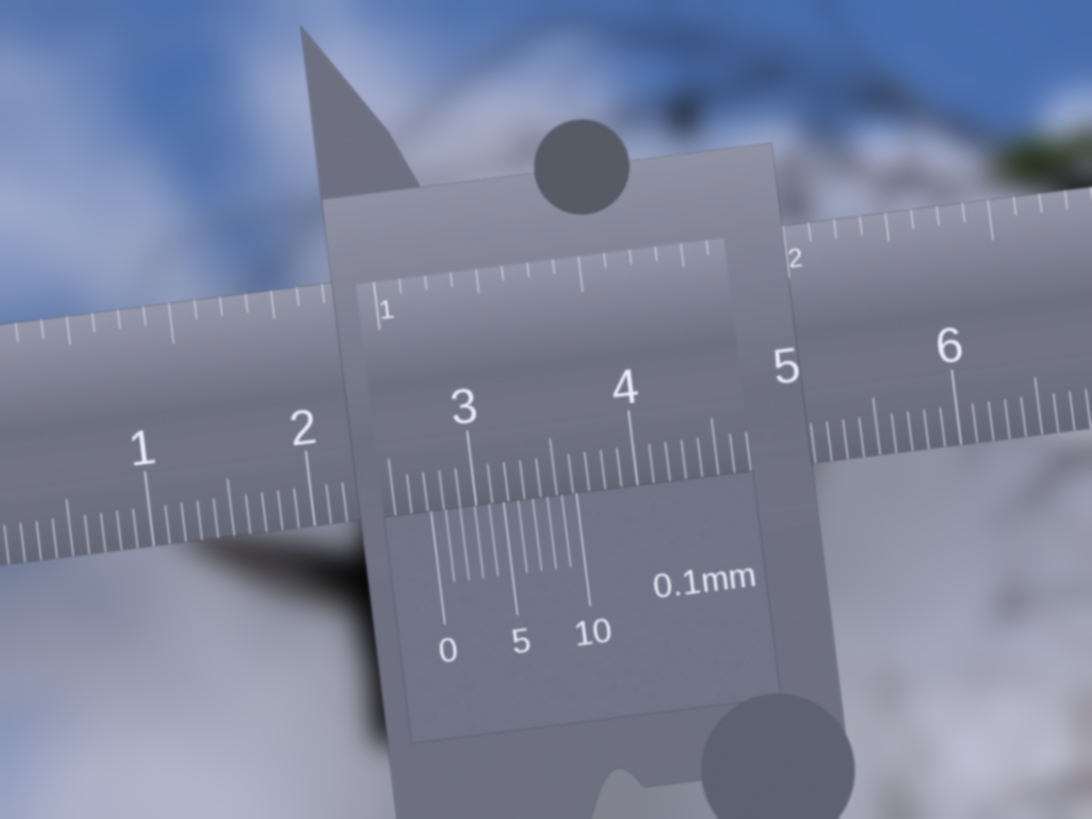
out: 27.2 mm
